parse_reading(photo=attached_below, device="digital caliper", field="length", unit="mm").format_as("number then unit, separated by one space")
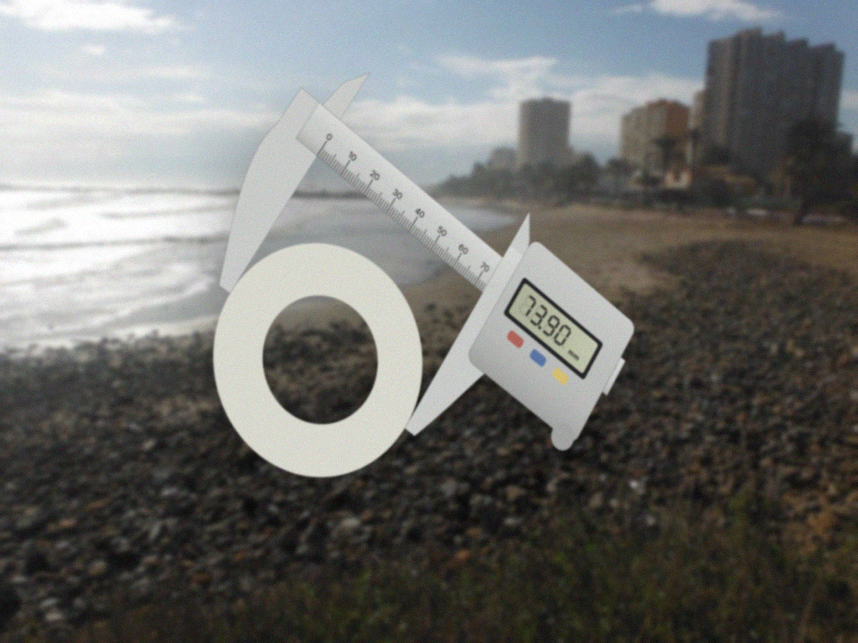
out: 73.90 mm
